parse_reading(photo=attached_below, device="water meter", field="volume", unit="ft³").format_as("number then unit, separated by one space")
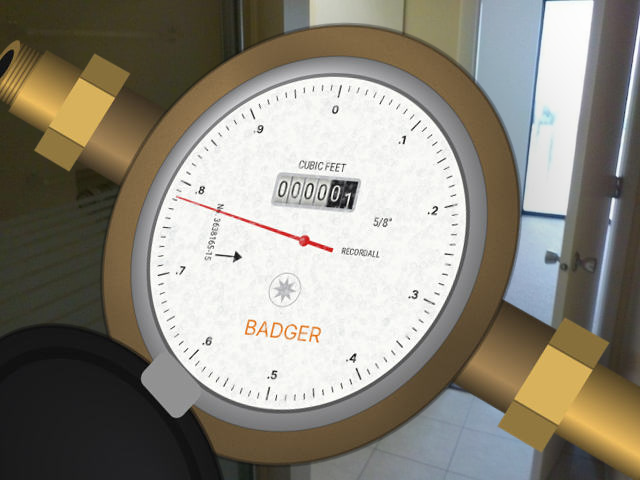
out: 0.78 ft³
